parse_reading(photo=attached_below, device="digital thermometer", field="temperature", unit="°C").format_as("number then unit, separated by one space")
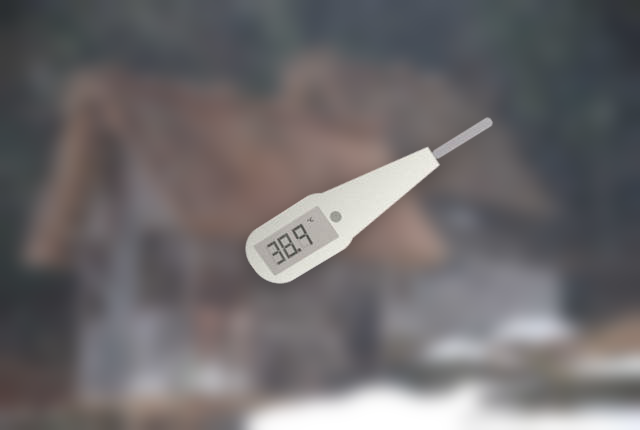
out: 38.9 °C
